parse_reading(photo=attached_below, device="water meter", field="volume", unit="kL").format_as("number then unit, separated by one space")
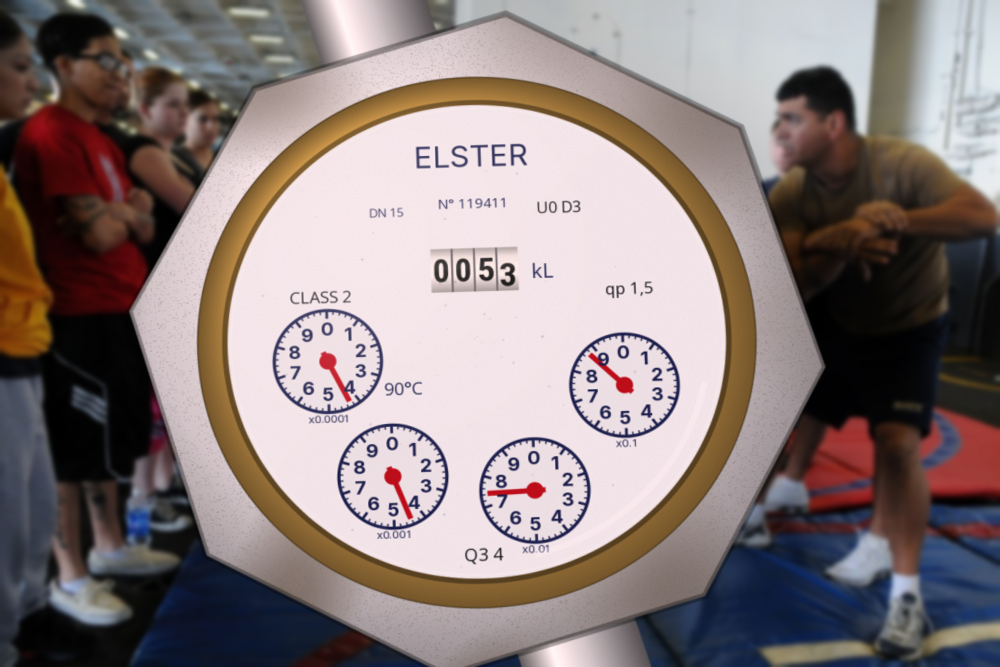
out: 52.8744 kL
